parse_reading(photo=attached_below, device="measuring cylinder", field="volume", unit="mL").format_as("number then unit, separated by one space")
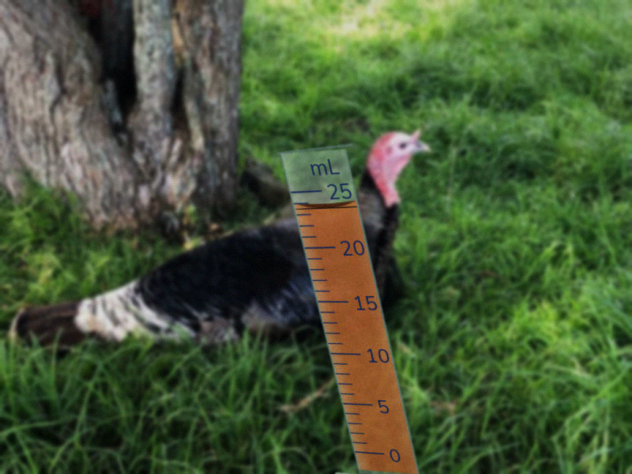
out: 23.5 mL
